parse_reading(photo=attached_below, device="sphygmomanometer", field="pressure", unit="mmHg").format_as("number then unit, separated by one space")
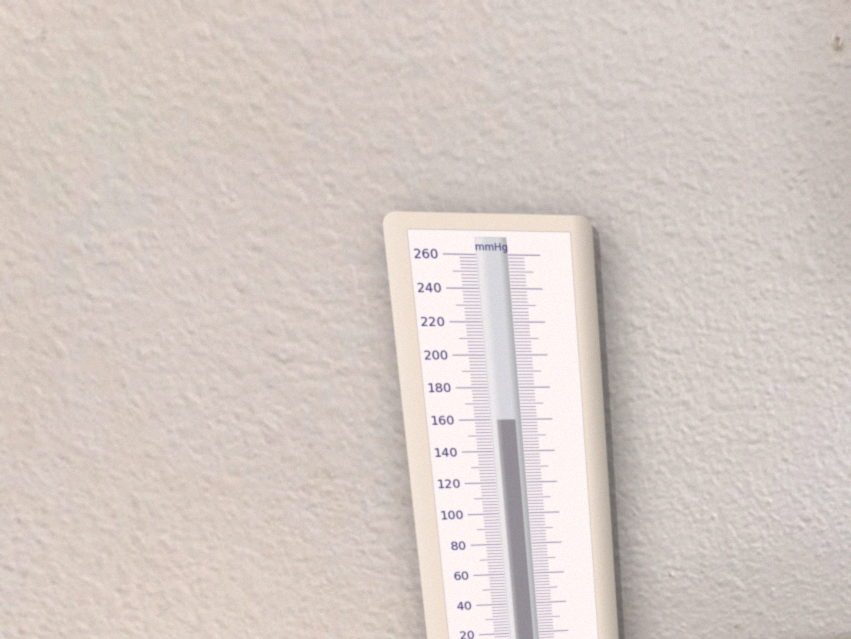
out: 160 mmHg
